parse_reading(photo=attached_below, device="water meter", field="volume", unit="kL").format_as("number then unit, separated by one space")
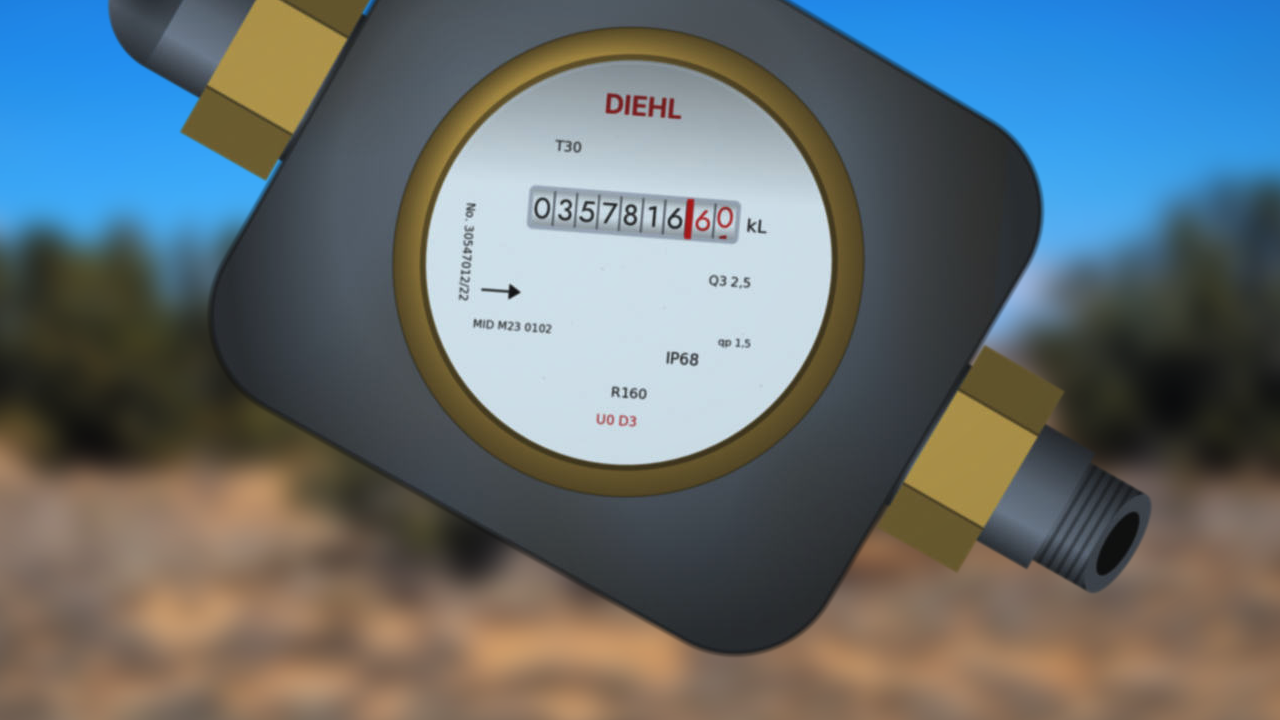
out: 357816.60 kL
